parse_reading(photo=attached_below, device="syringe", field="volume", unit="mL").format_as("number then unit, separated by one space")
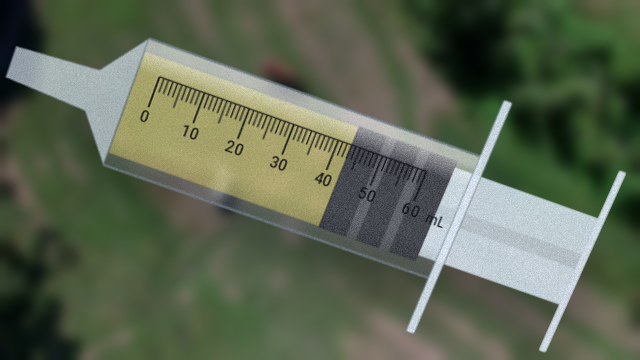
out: 43 mL
